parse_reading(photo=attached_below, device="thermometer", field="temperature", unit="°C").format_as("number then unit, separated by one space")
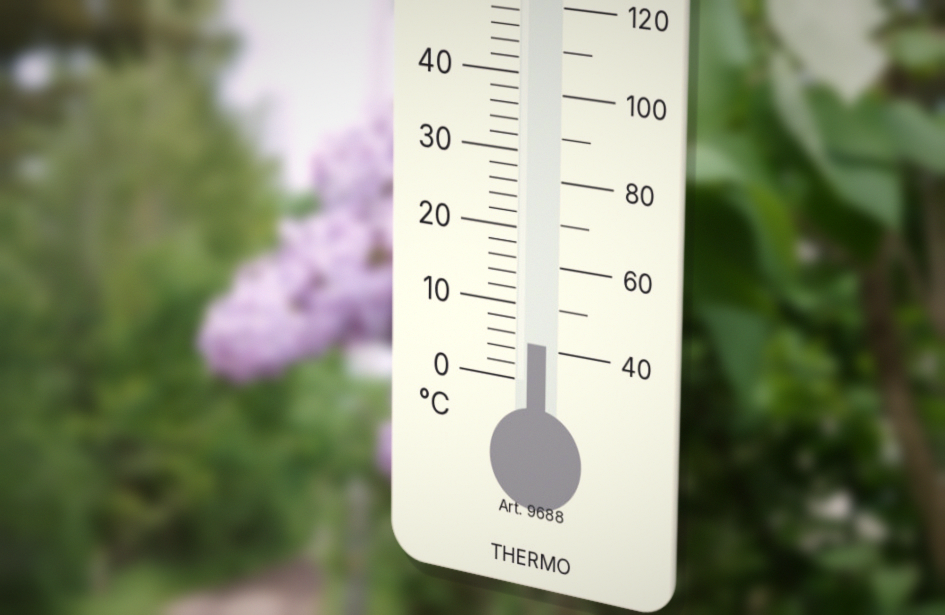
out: 5 °C
